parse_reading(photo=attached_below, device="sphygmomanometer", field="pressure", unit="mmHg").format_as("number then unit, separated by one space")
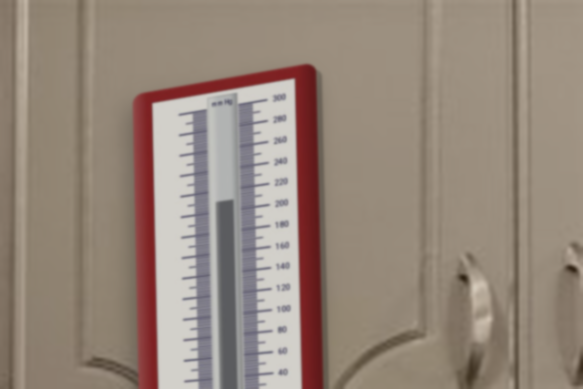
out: 210 mmHg
